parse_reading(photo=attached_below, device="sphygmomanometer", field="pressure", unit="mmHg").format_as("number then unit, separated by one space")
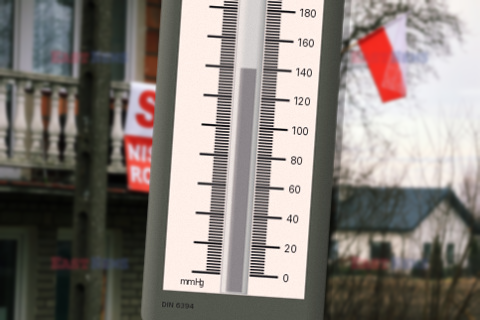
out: 140 mmHg
